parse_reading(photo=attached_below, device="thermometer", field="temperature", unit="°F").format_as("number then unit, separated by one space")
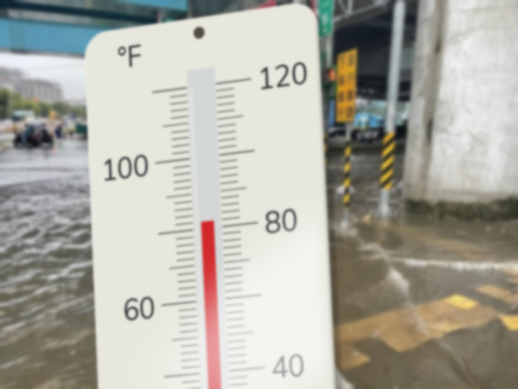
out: 82 °F
